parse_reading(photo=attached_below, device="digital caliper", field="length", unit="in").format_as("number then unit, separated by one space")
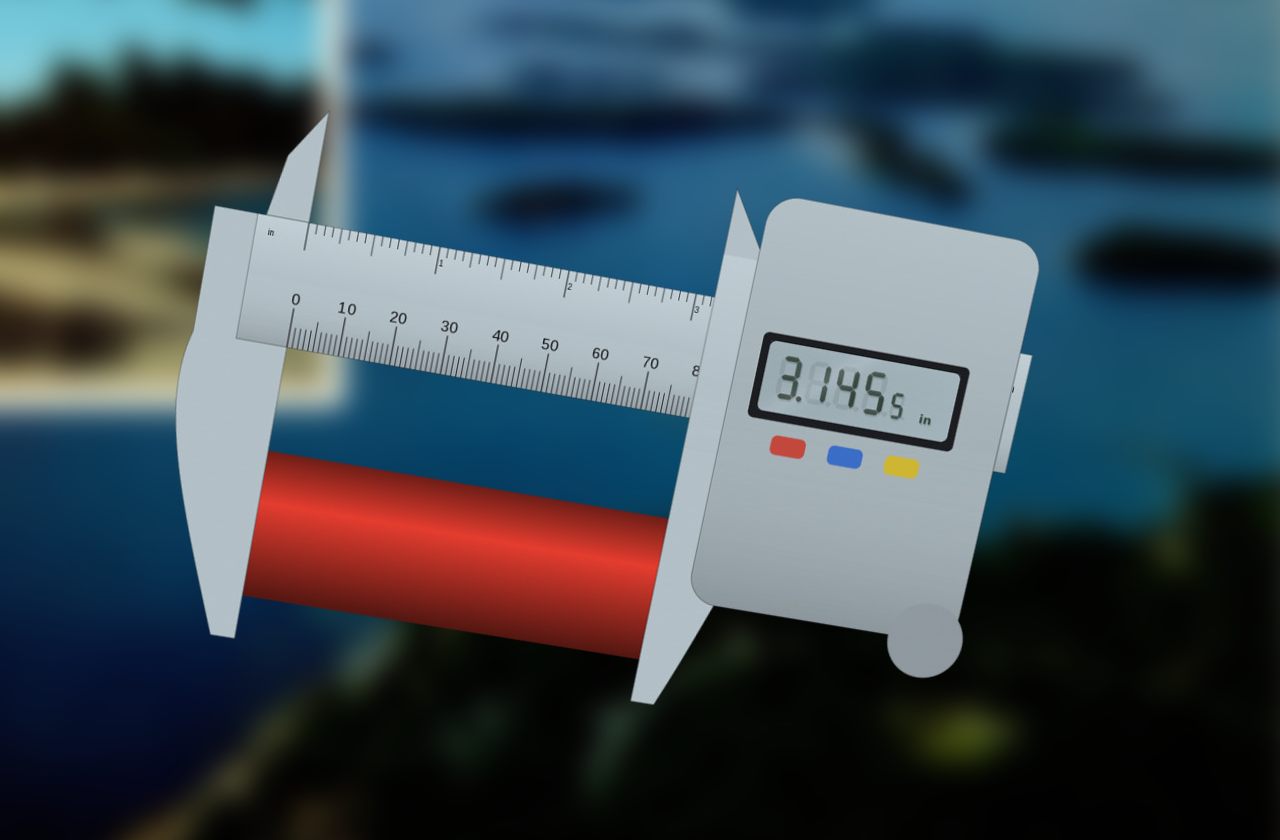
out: 3.1455 in
